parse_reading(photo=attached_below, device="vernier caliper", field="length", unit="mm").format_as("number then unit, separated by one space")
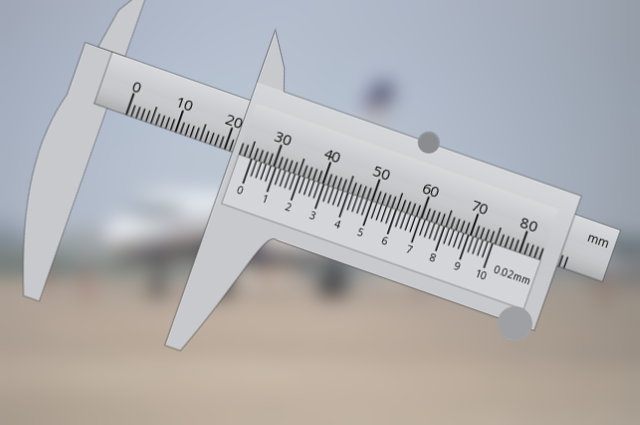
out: 25.5 mm
